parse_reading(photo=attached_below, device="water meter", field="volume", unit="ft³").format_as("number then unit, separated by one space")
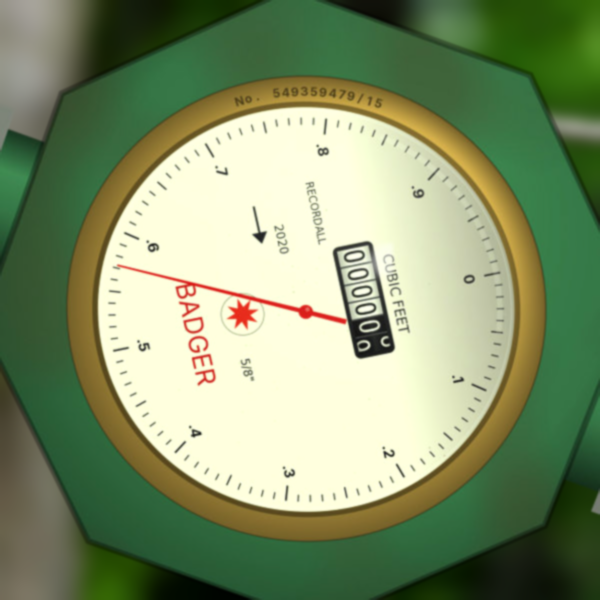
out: 8.57 ft³
